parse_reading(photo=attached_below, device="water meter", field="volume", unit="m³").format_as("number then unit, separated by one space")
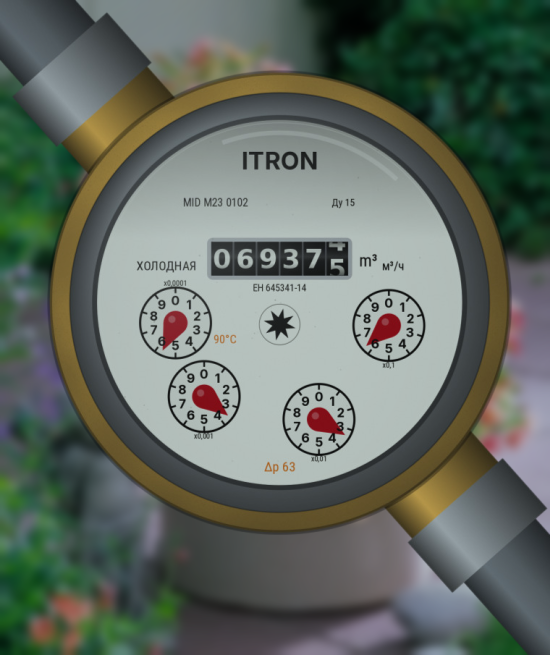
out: 69374.6335 m³
